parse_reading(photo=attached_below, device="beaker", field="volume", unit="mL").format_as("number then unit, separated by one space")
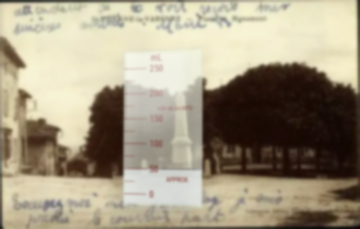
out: 50 mL
